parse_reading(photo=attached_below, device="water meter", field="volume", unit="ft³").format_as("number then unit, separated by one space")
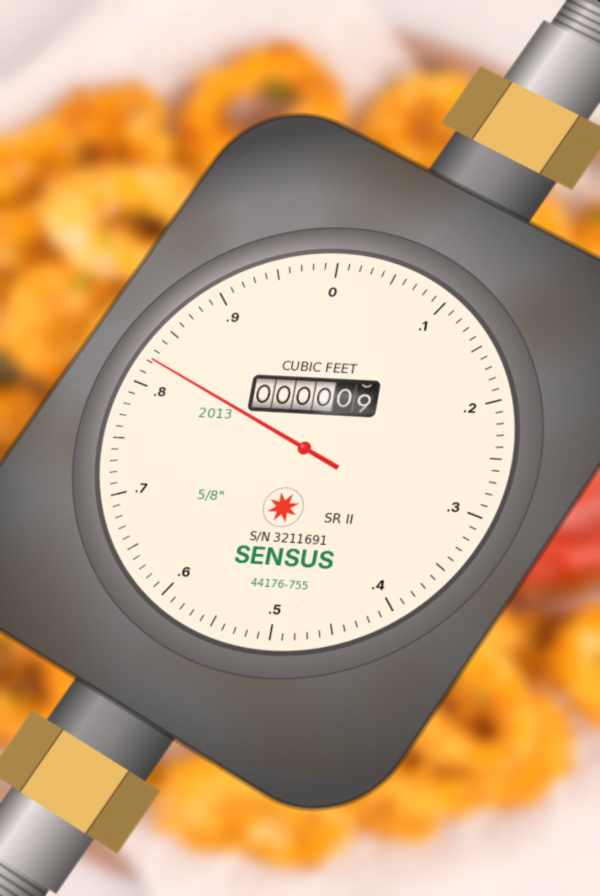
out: 8.82 ft³
